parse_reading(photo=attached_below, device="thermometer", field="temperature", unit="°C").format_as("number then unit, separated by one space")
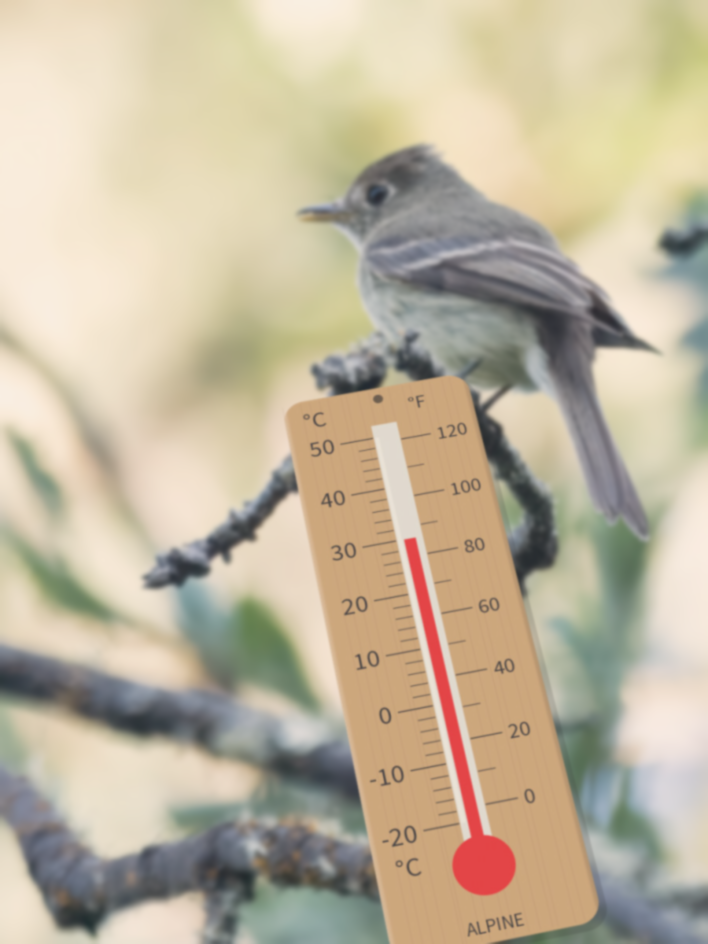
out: 30 °C
